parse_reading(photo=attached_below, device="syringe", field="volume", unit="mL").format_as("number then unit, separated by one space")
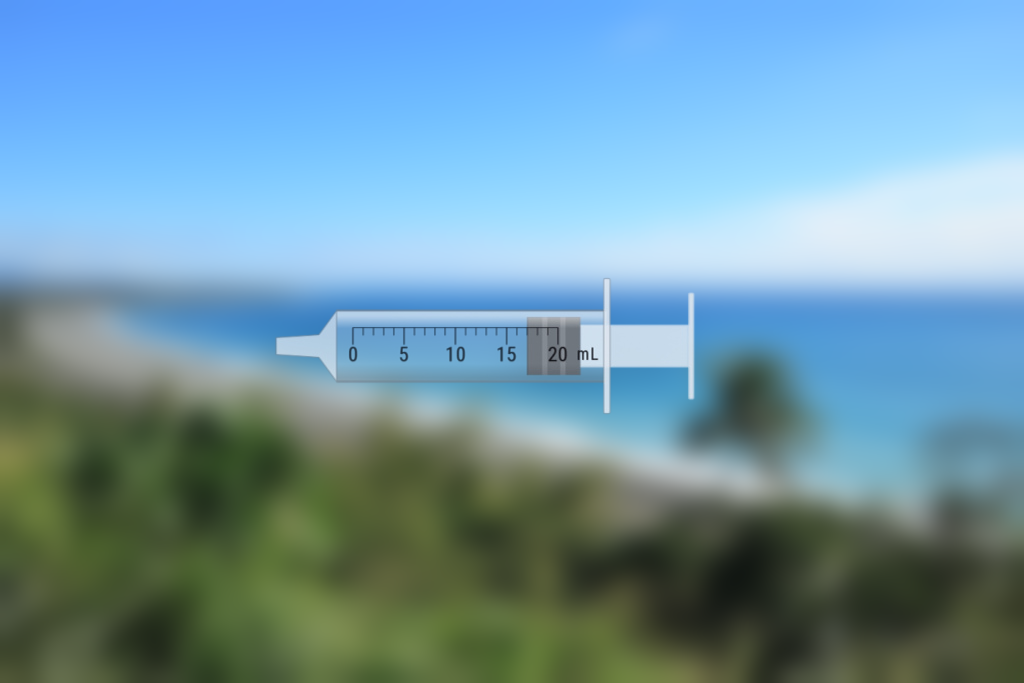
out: 17 mL
